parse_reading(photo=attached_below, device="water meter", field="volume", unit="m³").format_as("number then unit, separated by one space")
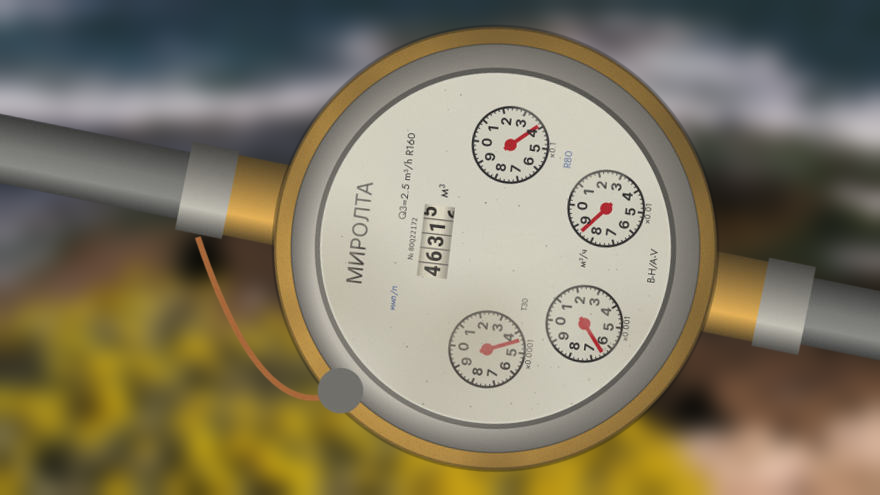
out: 46315.3864 m³
